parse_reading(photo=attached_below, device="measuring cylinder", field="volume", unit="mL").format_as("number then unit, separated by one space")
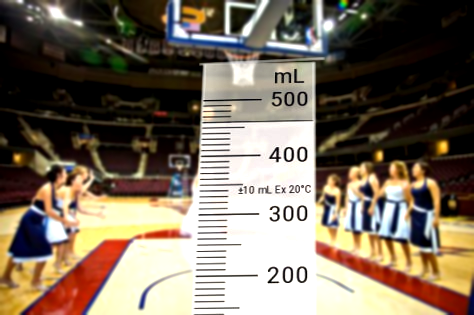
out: 460 mL
